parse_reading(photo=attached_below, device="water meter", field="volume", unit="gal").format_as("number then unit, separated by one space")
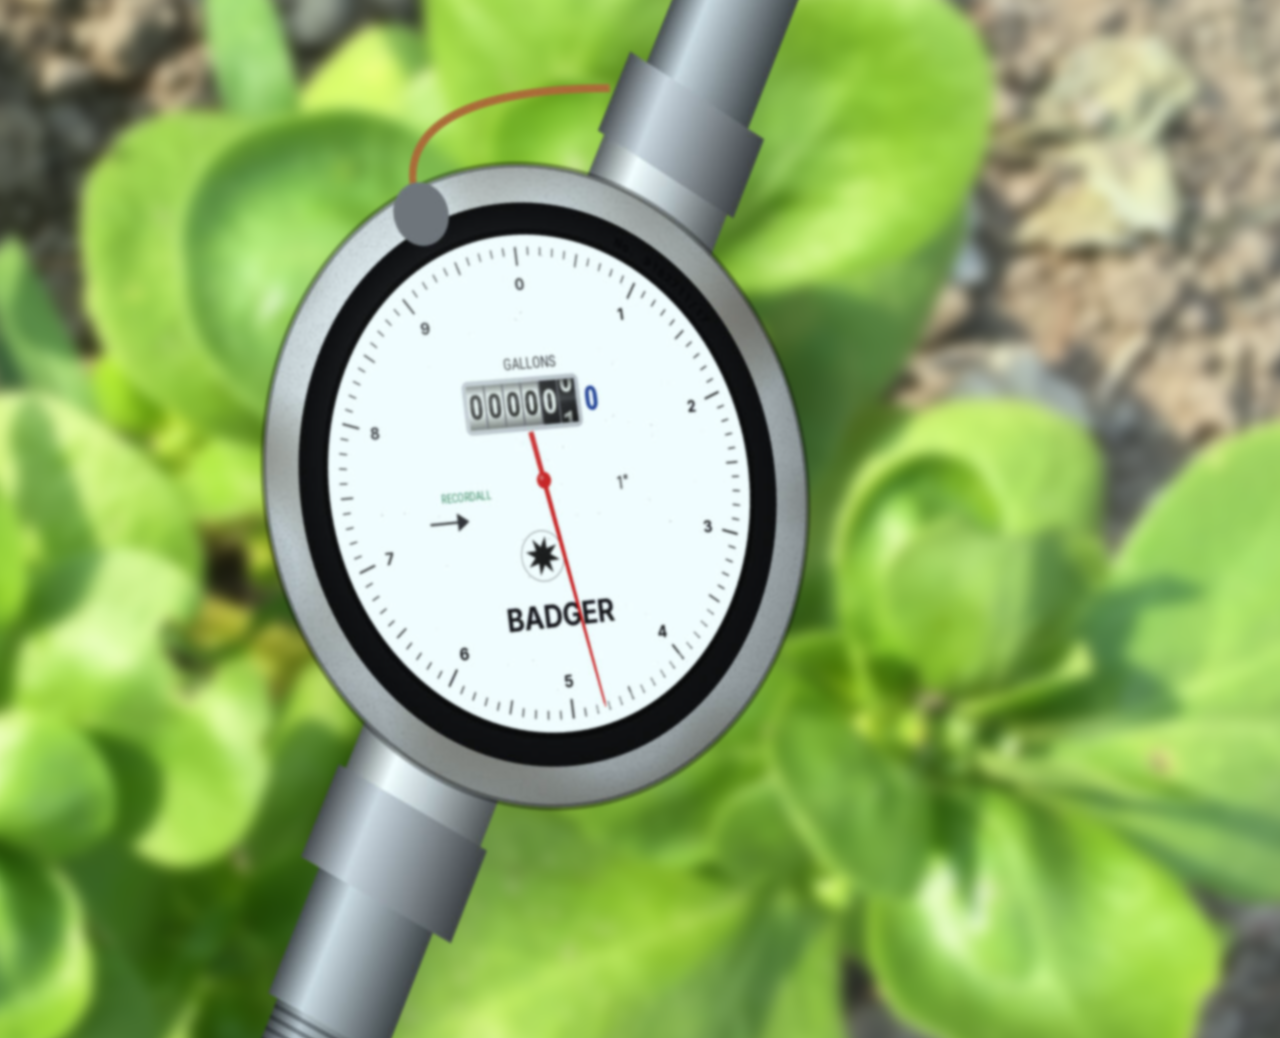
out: 4.7 gal
